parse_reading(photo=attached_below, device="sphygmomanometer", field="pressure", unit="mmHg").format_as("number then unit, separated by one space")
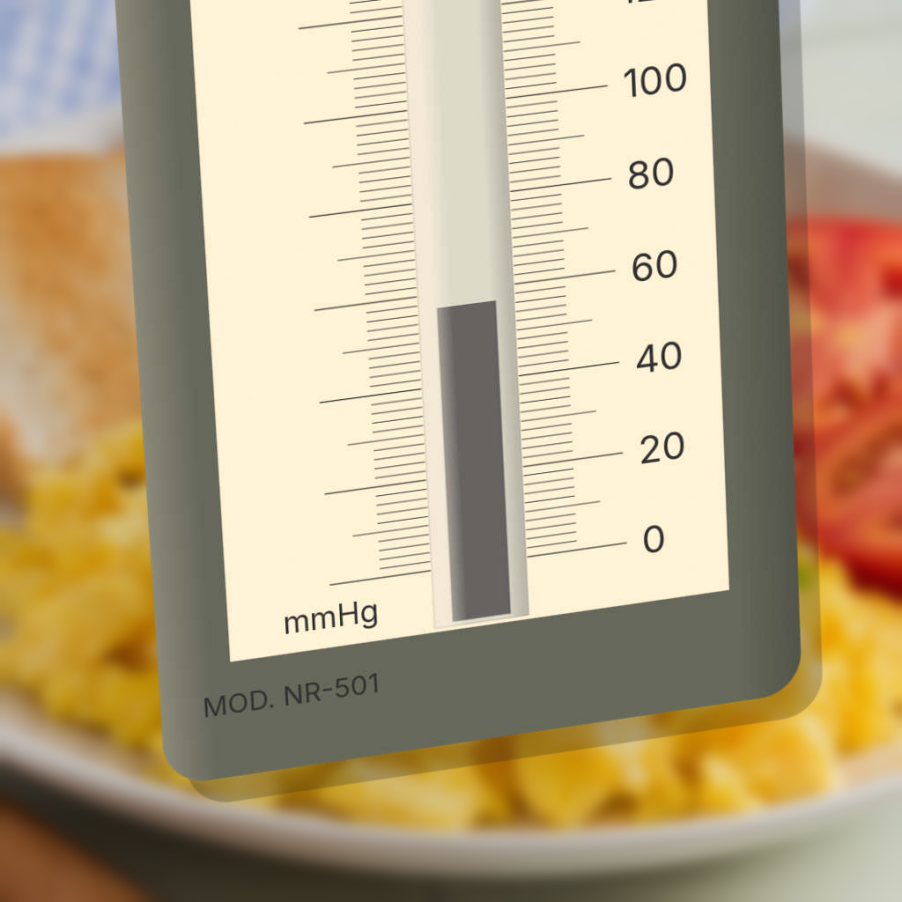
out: 57 mmHg
